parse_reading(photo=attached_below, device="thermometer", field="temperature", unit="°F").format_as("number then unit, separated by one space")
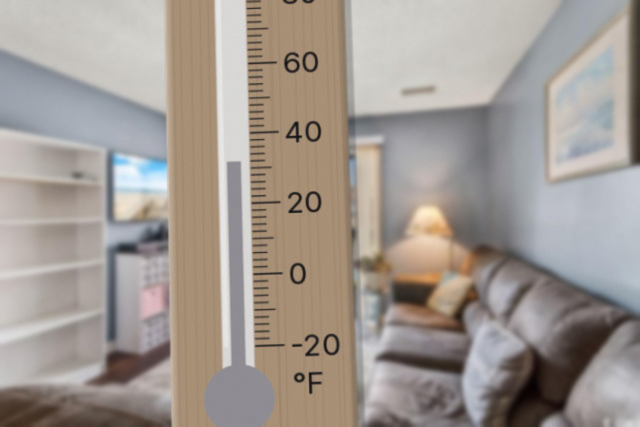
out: 32 °F
